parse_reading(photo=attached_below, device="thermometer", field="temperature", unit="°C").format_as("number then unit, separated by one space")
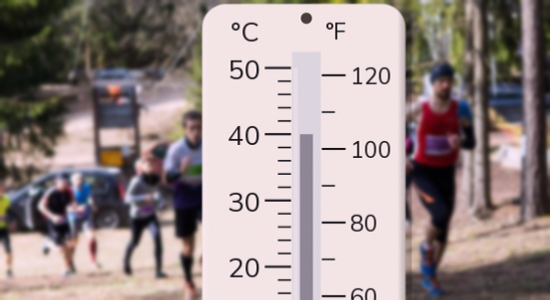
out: 40 °C
